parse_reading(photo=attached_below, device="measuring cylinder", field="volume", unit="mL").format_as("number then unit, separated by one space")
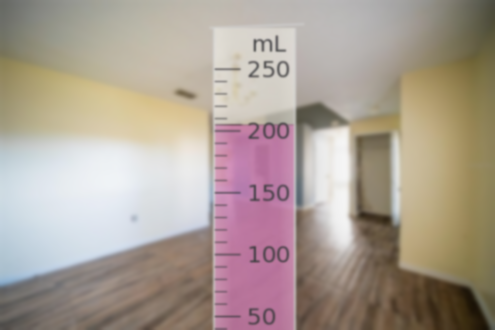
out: 205 mL
